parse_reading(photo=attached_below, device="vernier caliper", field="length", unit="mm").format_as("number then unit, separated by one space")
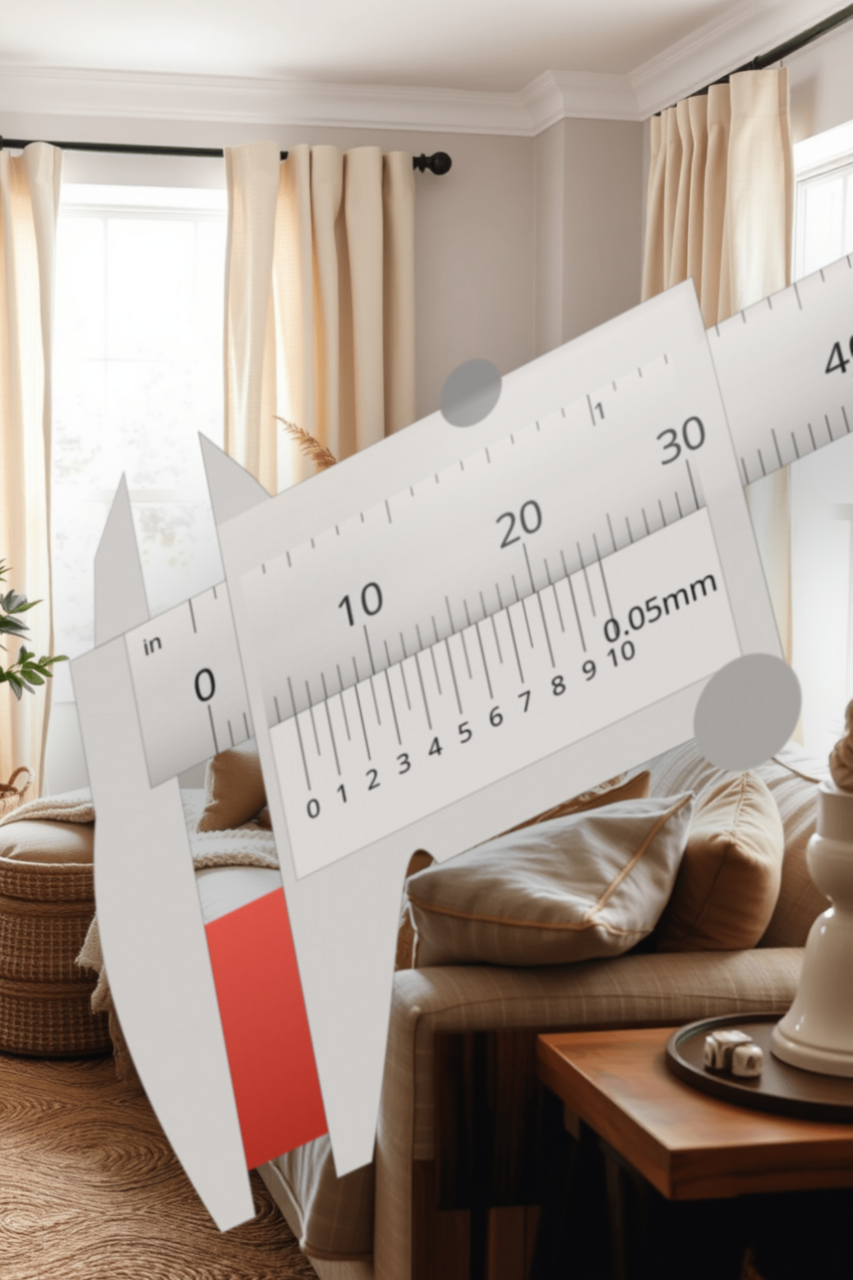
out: 5.0 mm
